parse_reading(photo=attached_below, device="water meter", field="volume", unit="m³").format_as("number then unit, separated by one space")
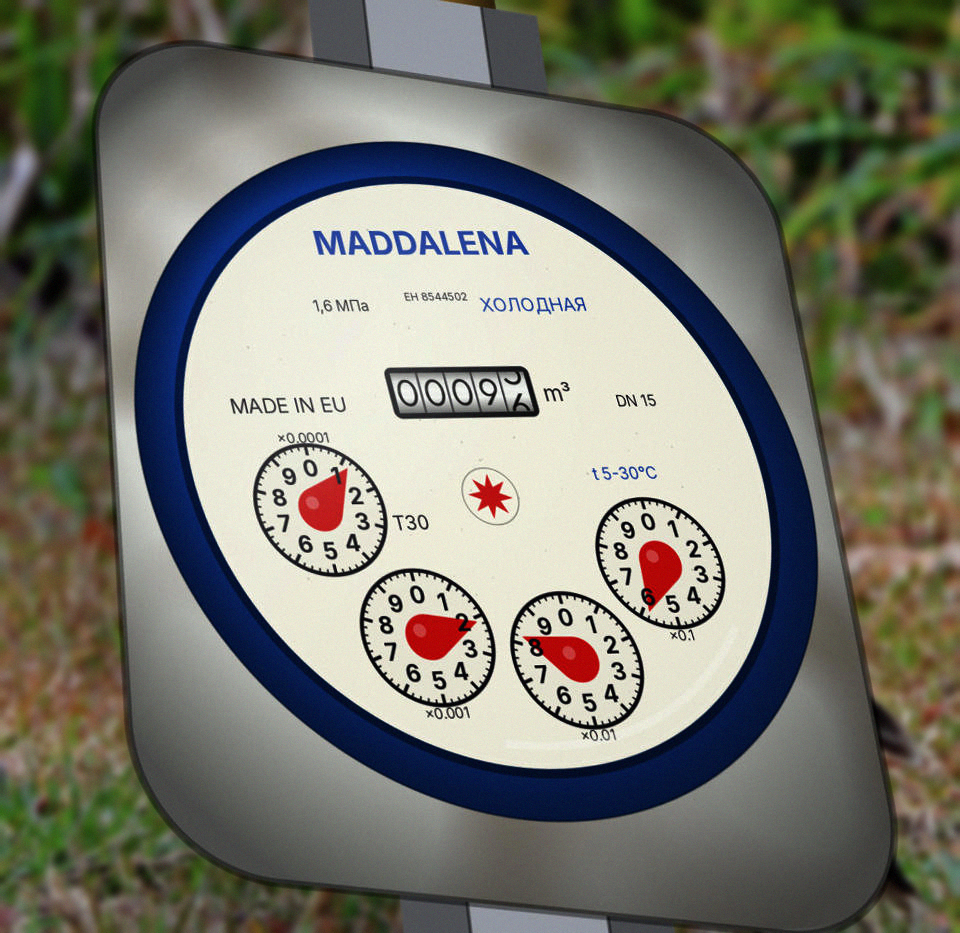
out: 95.5821 m³
